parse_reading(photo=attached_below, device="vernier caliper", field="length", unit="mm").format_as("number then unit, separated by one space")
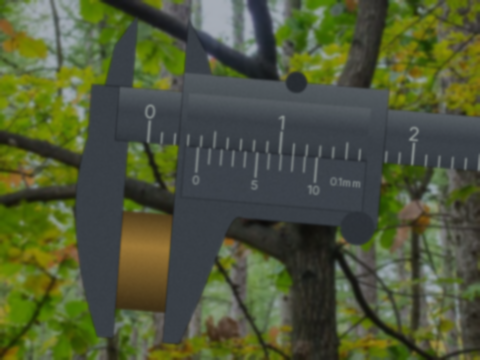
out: 3.8 mm
